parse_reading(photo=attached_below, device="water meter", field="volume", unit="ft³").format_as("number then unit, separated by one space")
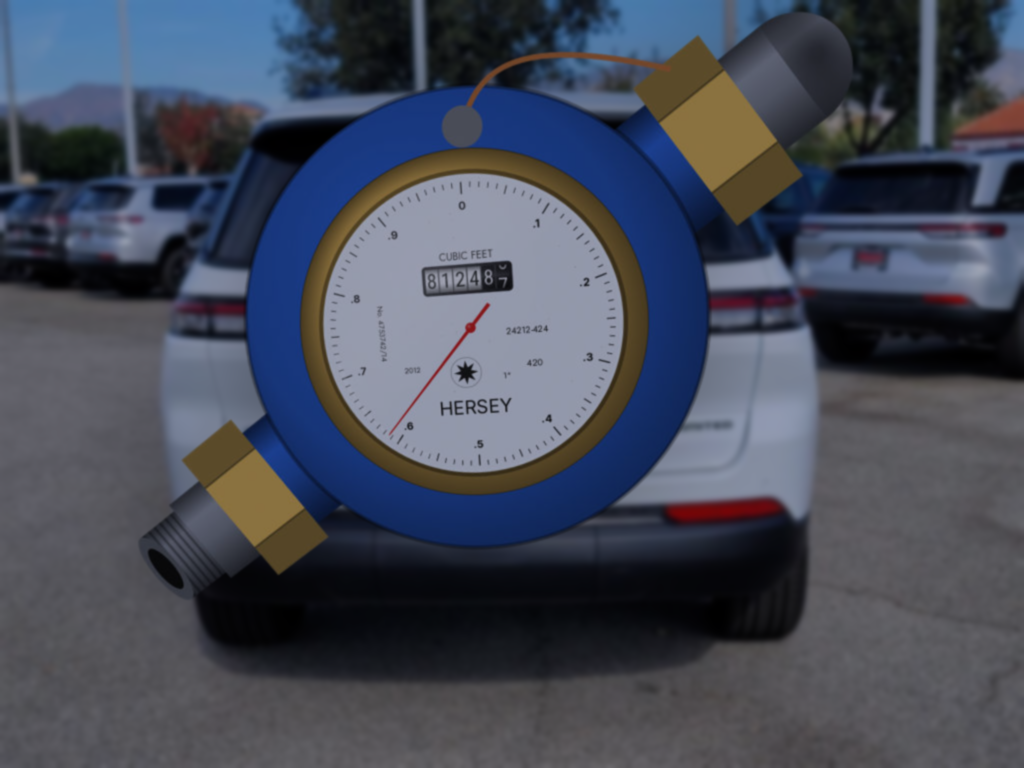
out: 812486.61 ft³
